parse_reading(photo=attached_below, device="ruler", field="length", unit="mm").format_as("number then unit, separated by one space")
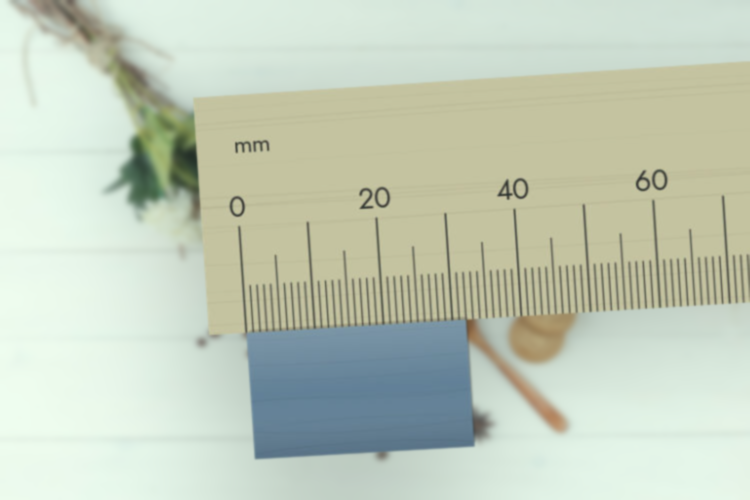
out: 32 mm
